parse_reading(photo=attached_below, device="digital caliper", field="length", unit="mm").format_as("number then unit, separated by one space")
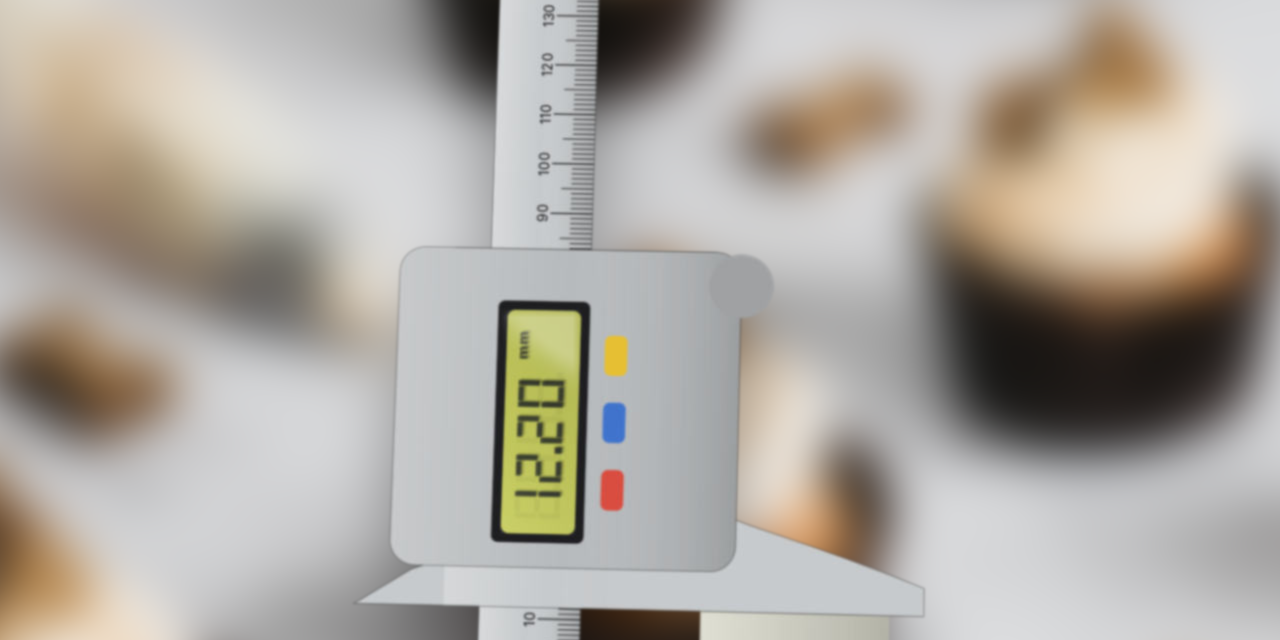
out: 12.20 mm
